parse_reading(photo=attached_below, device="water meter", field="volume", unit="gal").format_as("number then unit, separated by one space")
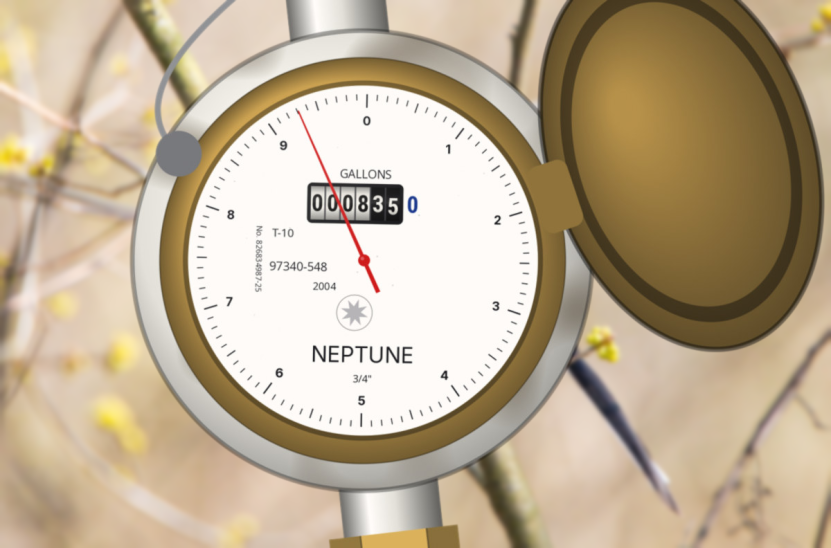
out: 8349.3 gal
